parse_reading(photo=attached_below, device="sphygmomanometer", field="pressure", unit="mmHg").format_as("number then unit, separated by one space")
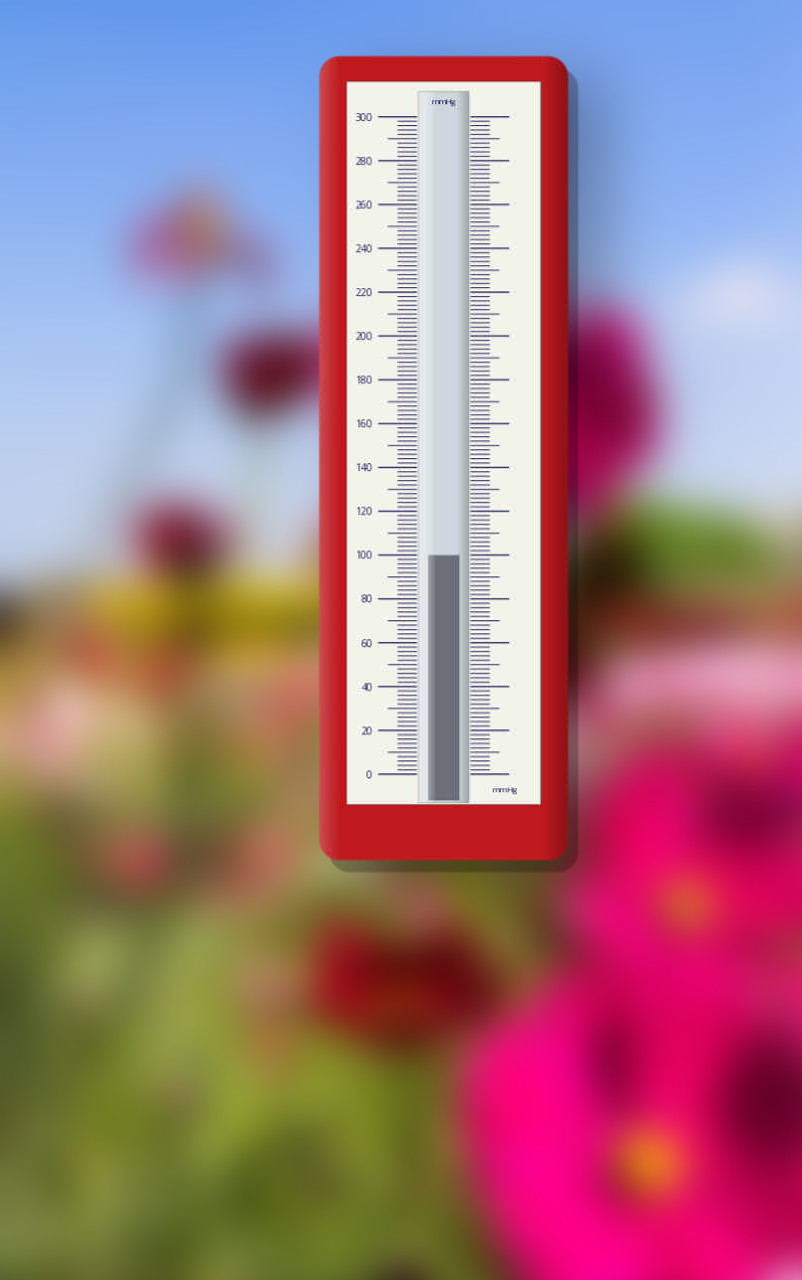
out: 100 mmHg
